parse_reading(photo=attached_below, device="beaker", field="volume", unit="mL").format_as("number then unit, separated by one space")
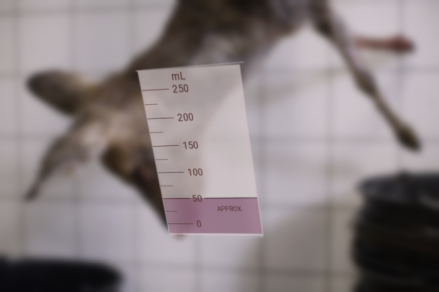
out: 50 mL
